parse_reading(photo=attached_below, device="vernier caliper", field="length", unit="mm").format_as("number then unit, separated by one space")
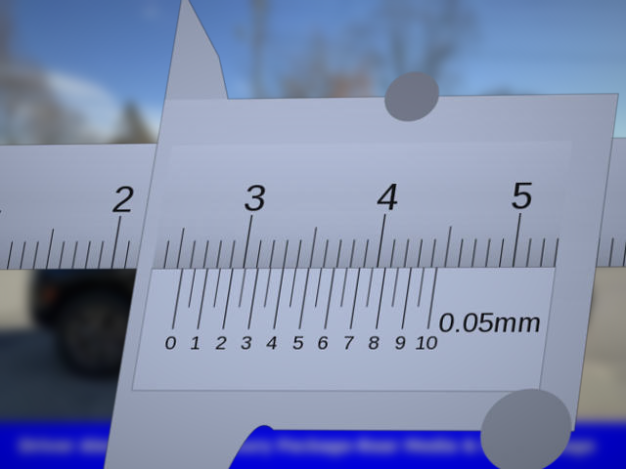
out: 25.4 mm
